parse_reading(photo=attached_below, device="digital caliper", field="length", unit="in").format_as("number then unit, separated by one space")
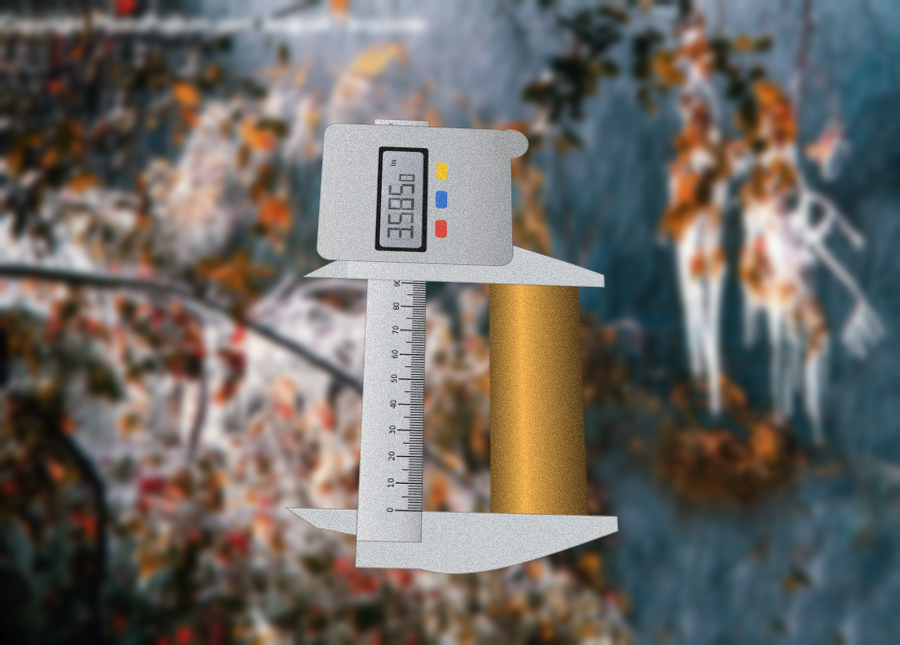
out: 3.5850 in
